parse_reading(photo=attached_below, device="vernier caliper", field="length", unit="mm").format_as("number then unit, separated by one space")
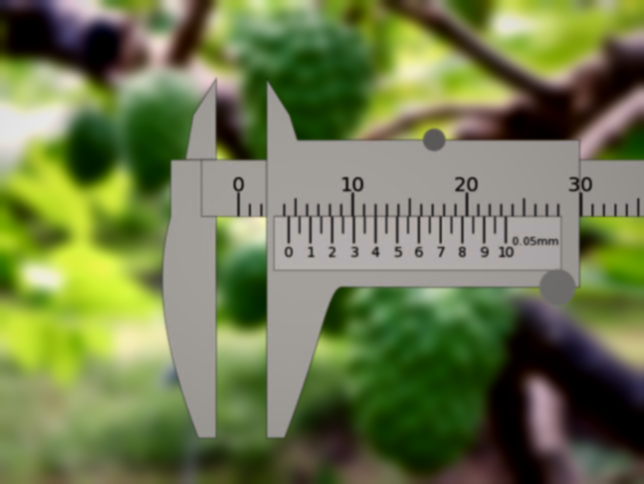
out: 4.4 mm
